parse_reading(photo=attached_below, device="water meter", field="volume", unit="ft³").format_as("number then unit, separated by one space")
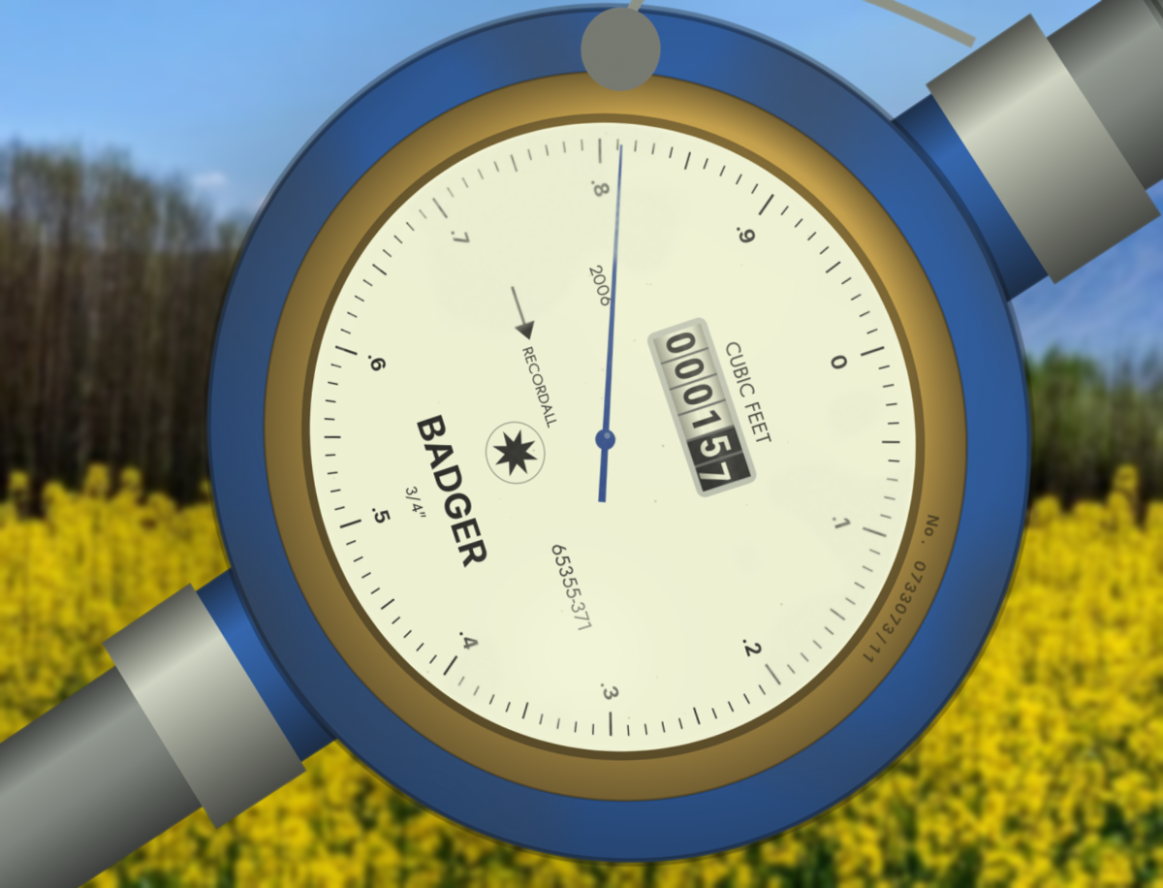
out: 156.81 ft³
